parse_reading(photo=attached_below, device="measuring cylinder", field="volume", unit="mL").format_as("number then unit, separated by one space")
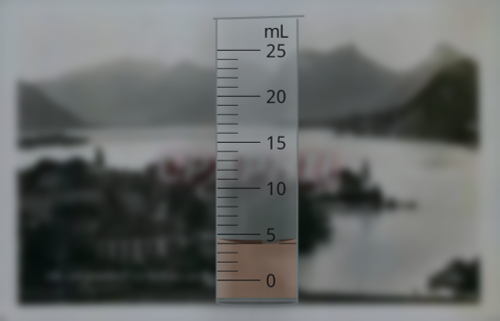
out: 4 mL
